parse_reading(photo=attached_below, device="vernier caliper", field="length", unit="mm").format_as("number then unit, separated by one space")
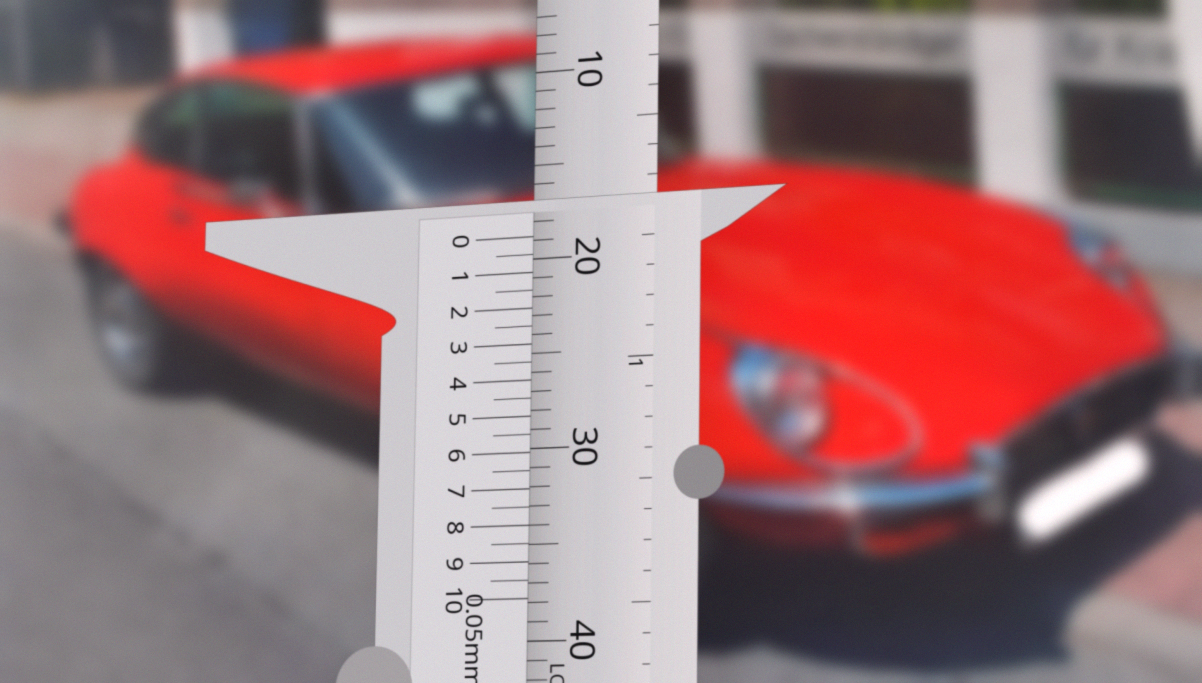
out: 18.8 mm
